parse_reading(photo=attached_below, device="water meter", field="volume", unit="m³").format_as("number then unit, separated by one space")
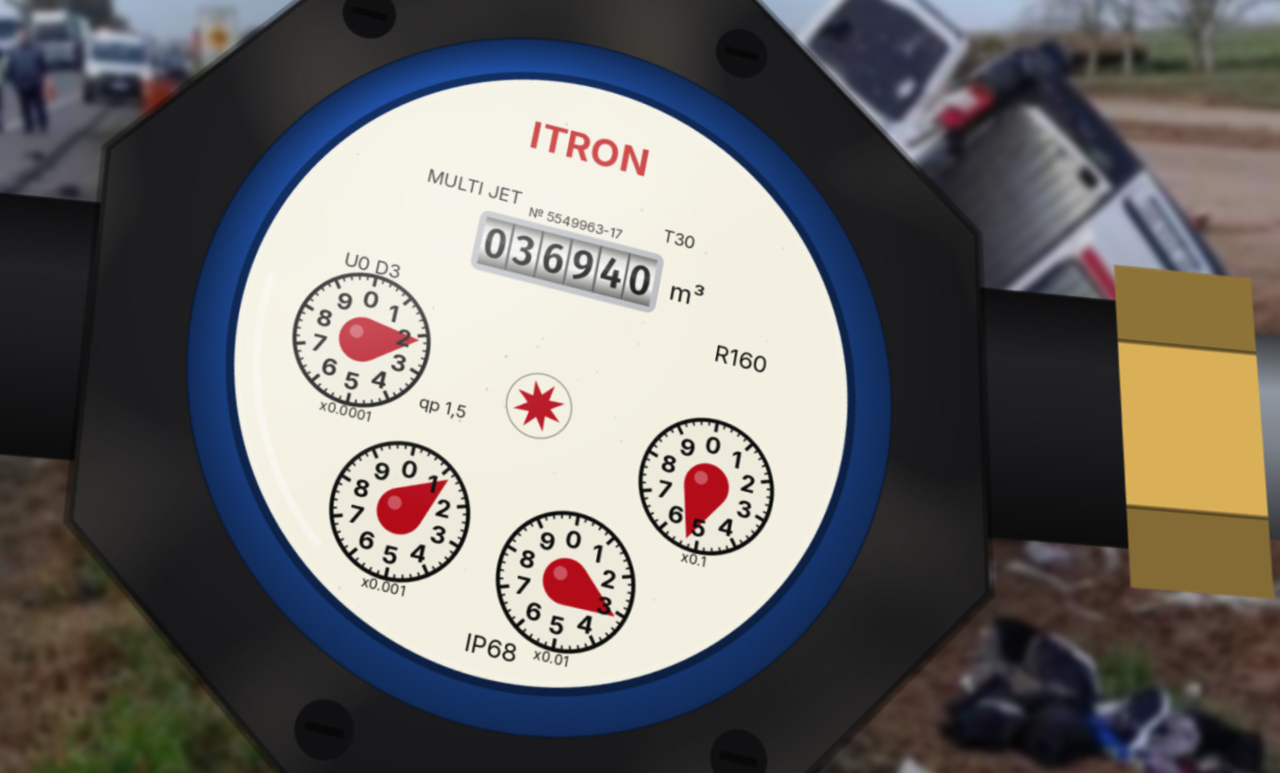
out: 36940.5312 m³
